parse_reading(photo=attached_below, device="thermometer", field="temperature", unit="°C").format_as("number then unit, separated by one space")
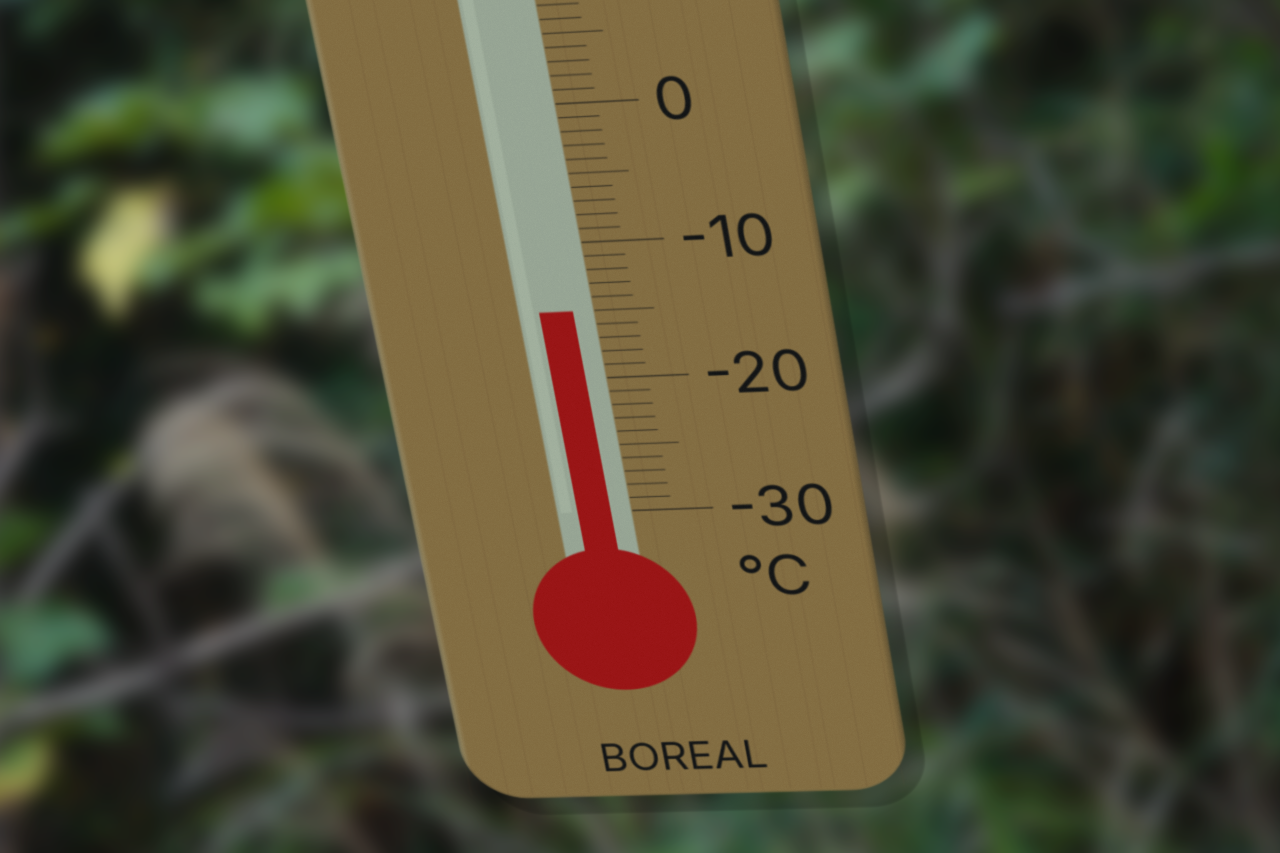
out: -15 °C
